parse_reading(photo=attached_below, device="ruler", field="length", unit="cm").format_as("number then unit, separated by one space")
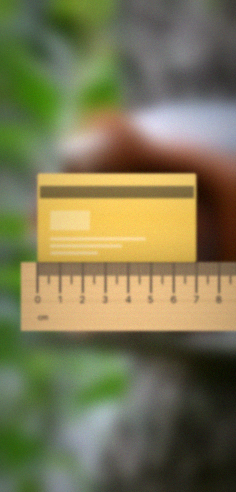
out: 7 cm
